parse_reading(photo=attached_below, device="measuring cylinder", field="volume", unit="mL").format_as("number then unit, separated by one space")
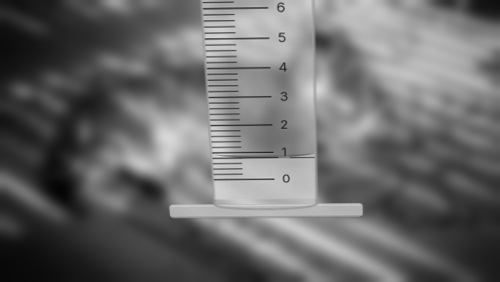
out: 0.8 mL
